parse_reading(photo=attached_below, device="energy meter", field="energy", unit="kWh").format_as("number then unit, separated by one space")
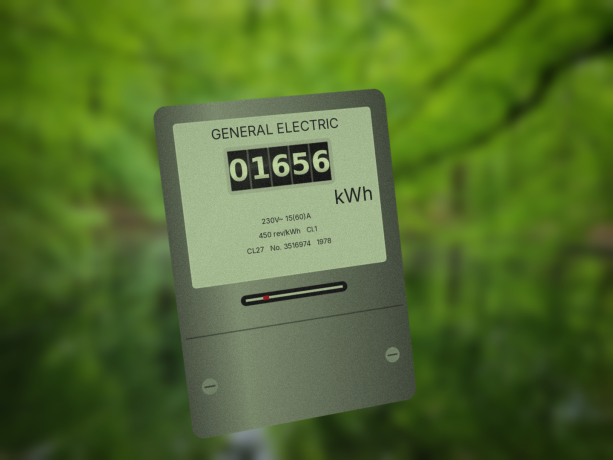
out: 1656 kWh
